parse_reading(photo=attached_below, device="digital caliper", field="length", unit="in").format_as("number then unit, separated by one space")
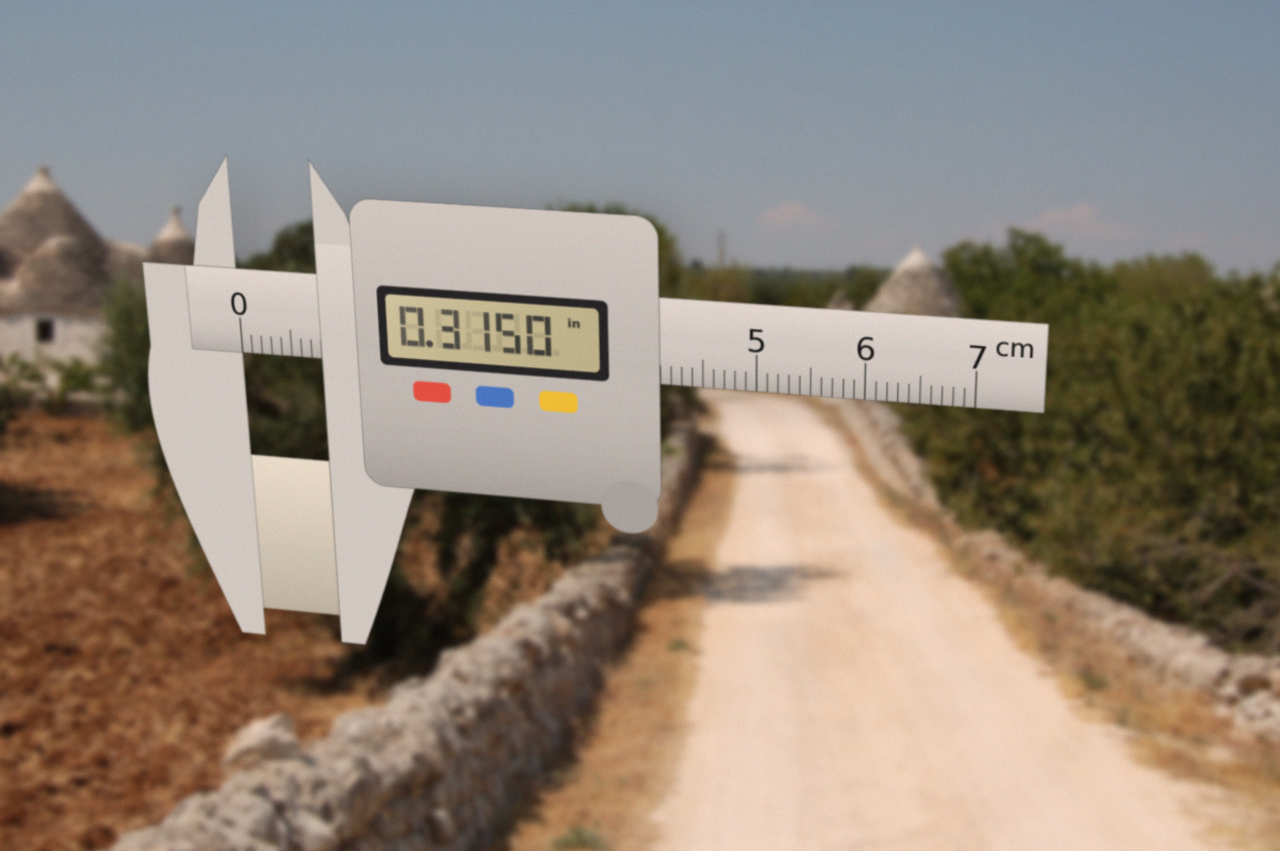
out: 0.3150 in
